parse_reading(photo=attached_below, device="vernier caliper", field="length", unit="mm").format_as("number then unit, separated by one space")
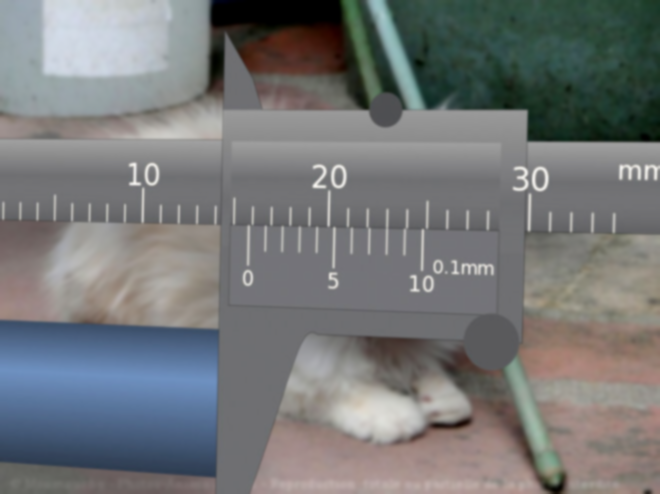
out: 15.8 mm
